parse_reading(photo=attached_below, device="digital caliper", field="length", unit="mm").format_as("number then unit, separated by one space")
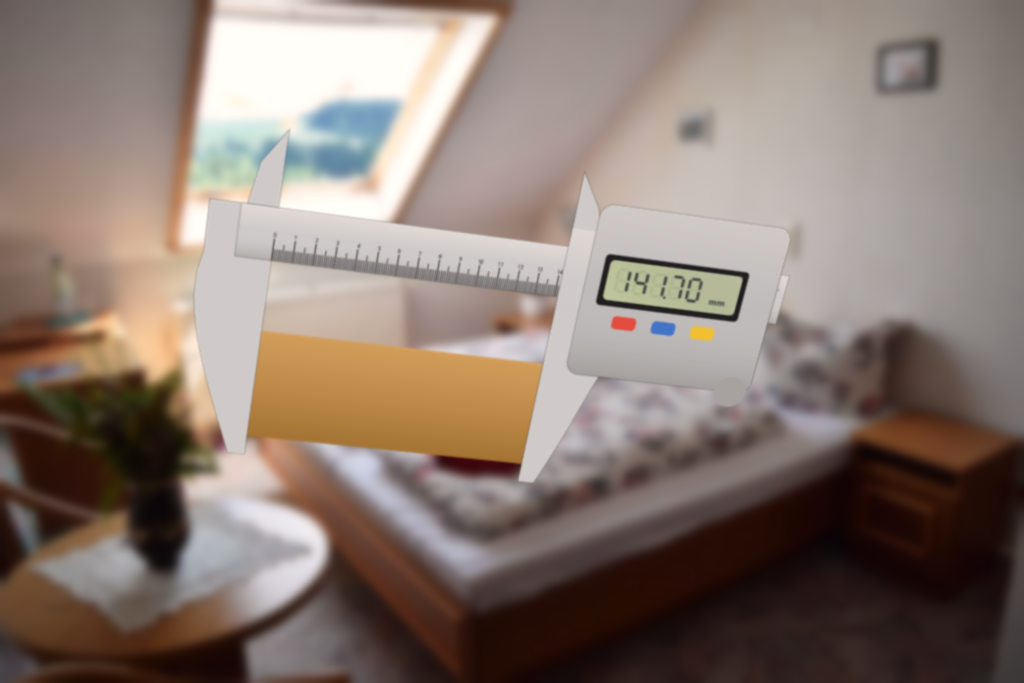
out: 141.70 mm
